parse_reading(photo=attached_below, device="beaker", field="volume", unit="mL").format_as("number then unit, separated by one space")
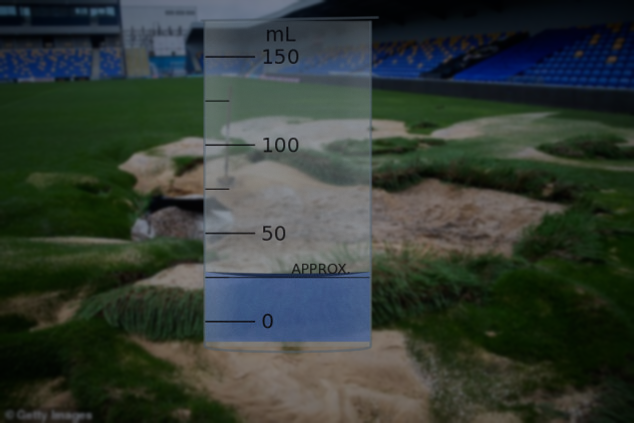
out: 25 mL
